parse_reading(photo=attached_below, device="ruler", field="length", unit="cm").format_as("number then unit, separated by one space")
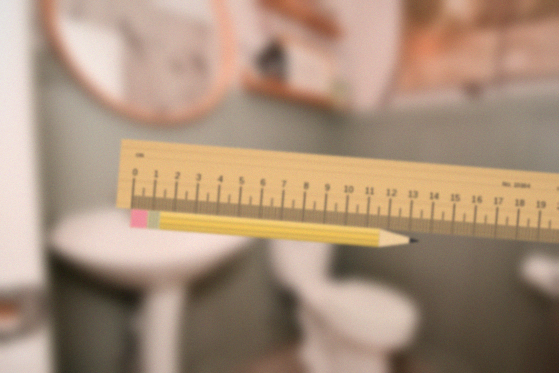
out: 13.5 cm
